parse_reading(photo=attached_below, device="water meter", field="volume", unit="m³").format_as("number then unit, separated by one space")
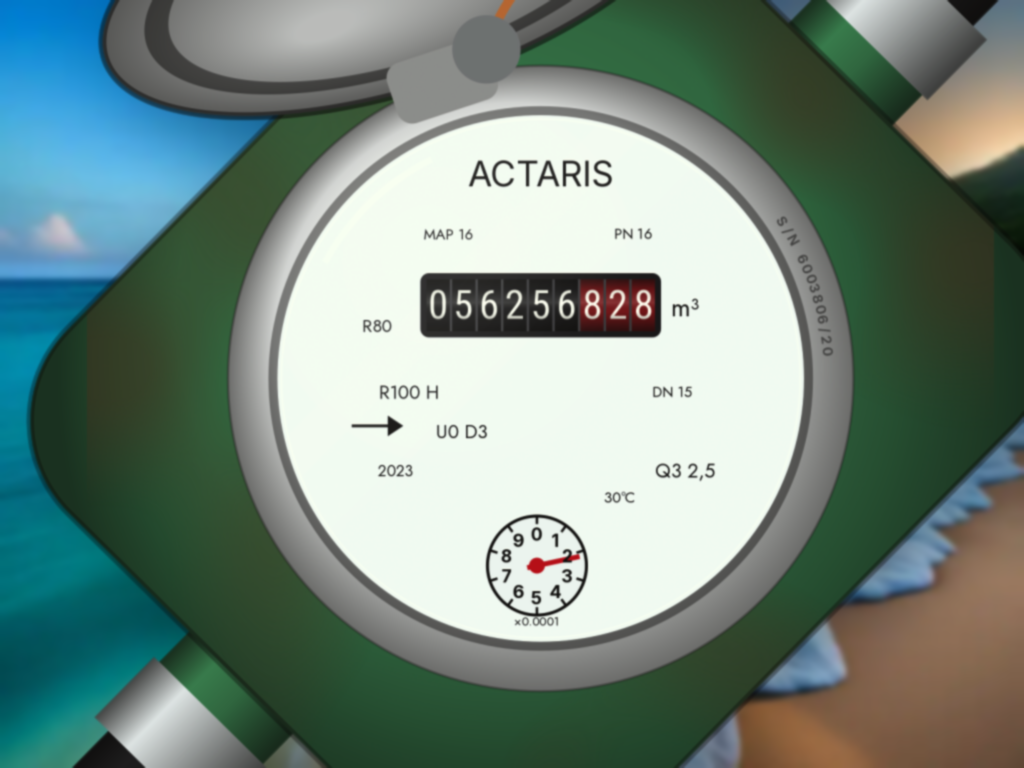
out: 56256.8282 m³
